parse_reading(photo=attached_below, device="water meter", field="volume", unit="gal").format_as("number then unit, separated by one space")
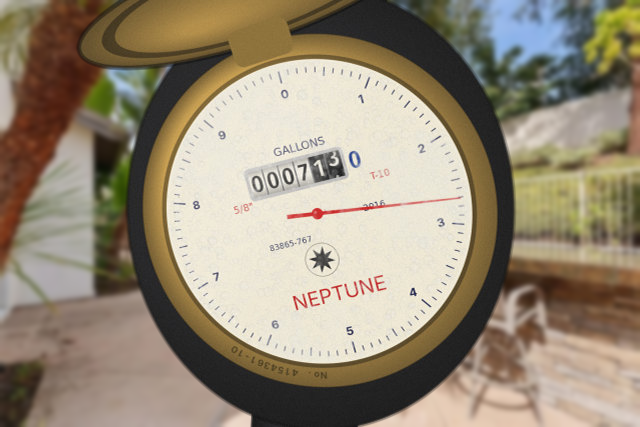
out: 7132.7 gal
